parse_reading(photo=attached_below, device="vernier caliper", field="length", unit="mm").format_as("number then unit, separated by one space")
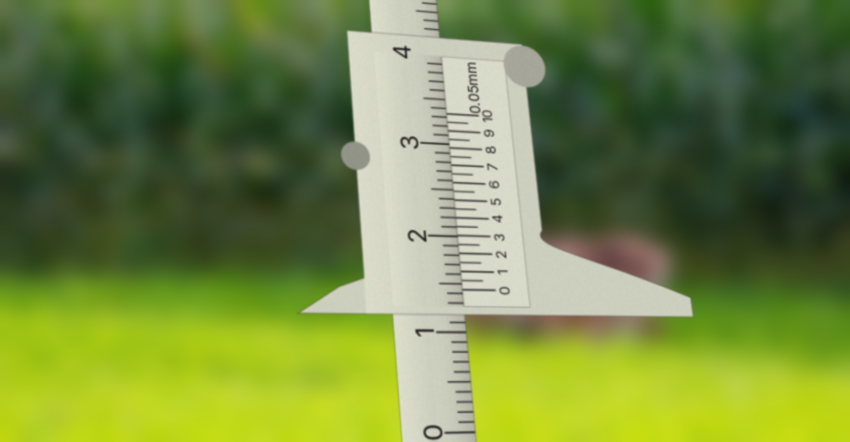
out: 14.4 mm
